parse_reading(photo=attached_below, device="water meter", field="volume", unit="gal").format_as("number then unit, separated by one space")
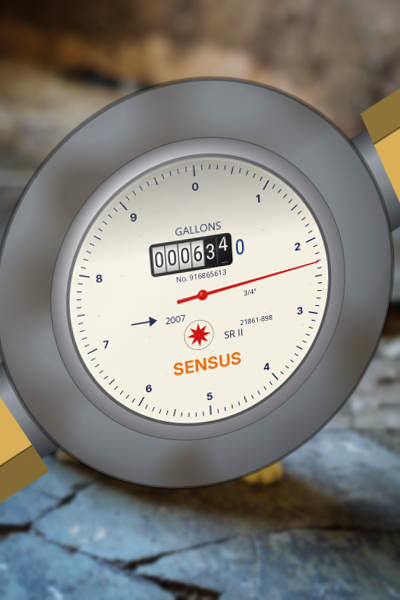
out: 6342.3 gal
